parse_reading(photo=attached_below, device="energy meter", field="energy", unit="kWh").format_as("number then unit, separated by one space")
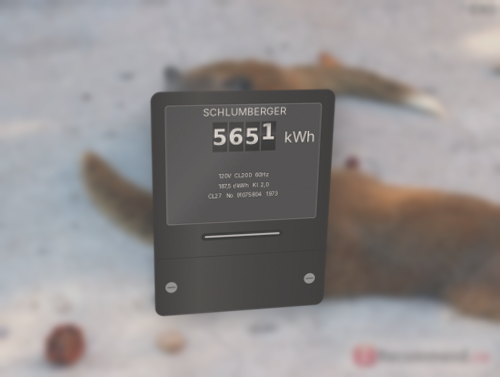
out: 5651 kWh
